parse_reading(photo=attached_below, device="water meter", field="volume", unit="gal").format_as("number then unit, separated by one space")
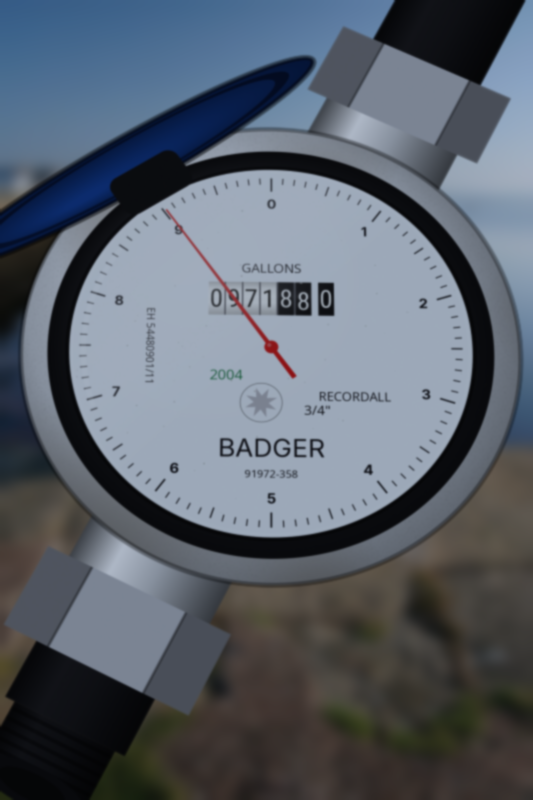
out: 971879.0 gal
